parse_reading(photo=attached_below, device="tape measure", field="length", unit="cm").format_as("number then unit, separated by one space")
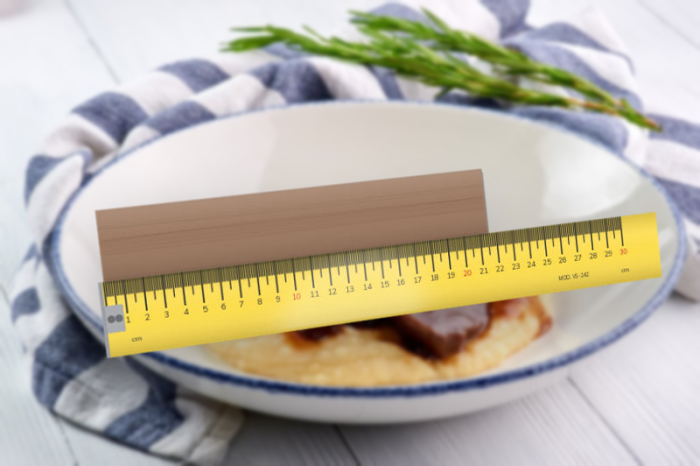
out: 21.5 cm
